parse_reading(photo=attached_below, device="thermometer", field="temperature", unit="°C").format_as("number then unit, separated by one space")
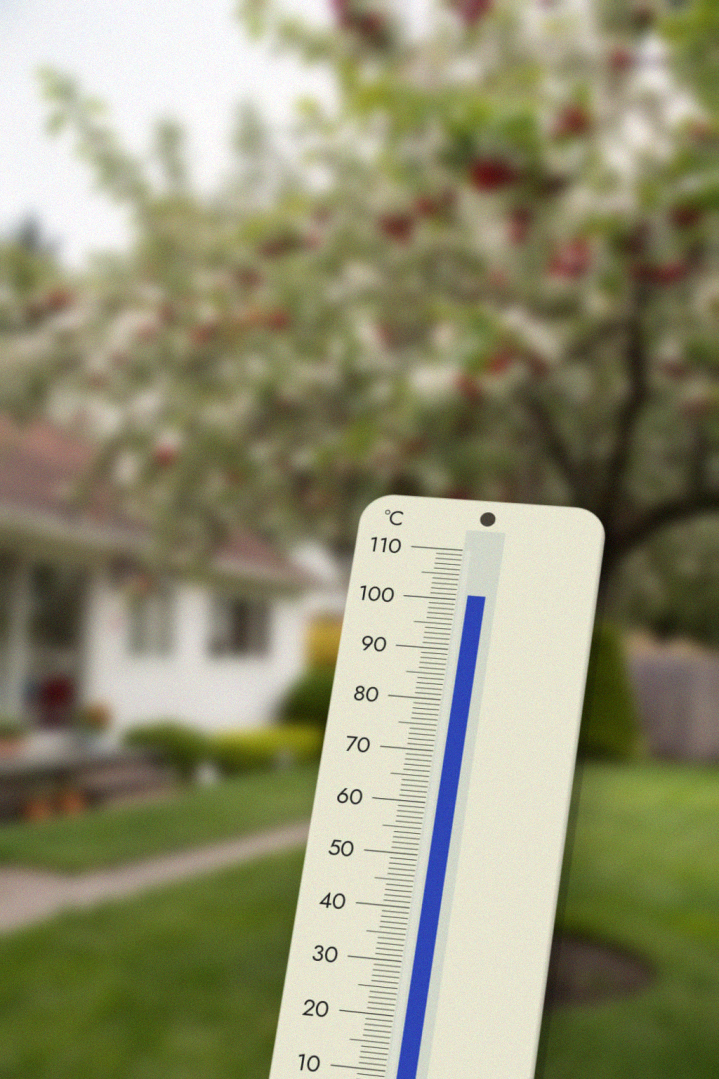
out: 101 °C
